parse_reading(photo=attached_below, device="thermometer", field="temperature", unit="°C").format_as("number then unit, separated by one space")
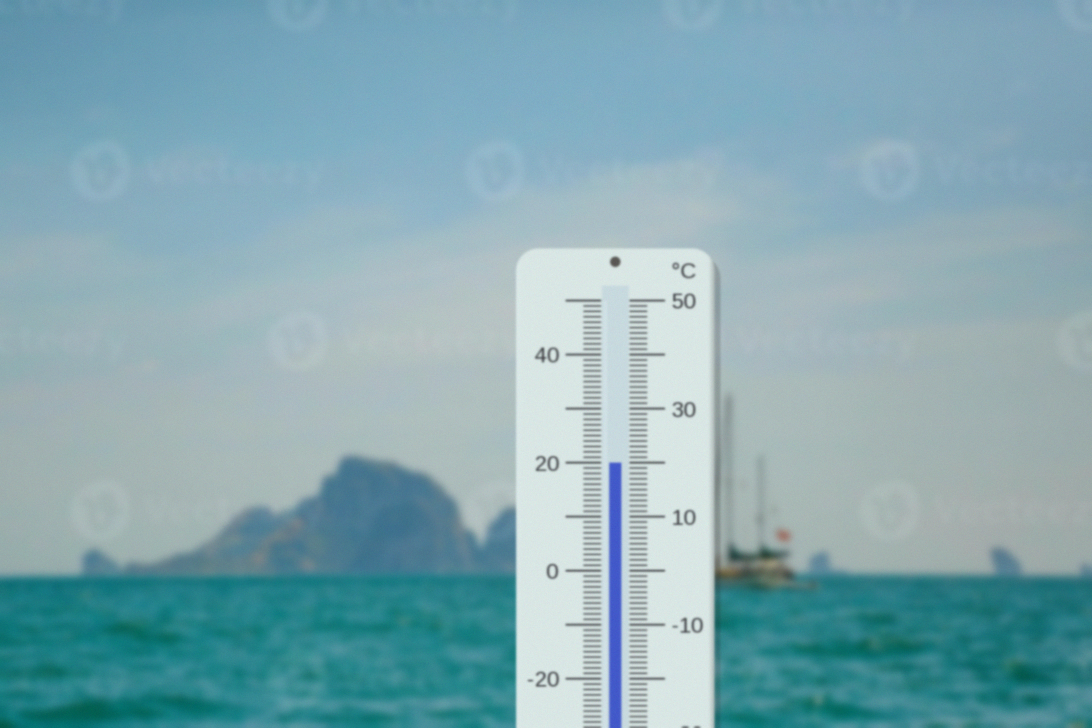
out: 20 °C
